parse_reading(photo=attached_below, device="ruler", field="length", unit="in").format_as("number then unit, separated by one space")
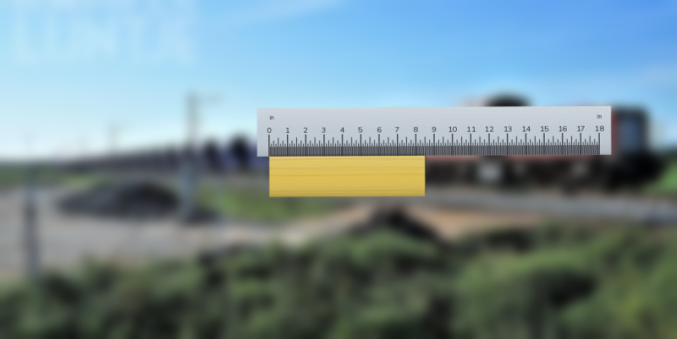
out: 8.5 in
